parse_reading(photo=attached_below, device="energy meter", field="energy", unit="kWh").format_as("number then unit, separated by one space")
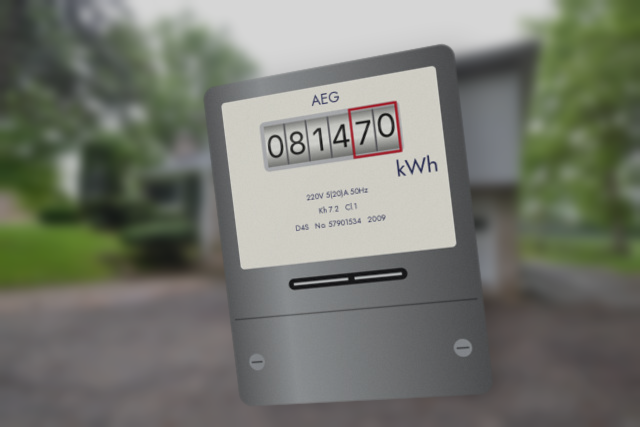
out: 814.70 kWh
